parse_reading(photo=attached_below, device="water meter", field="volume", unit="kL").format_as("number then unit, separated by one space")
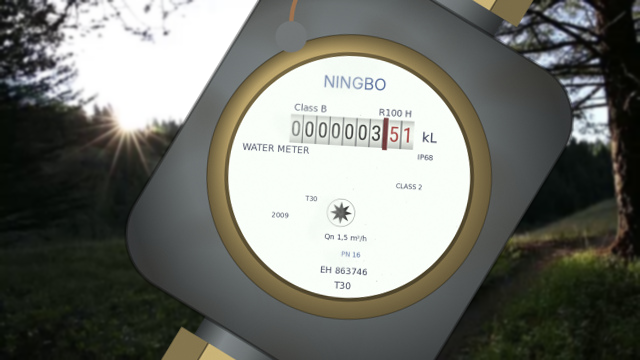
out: 3.51 kL
